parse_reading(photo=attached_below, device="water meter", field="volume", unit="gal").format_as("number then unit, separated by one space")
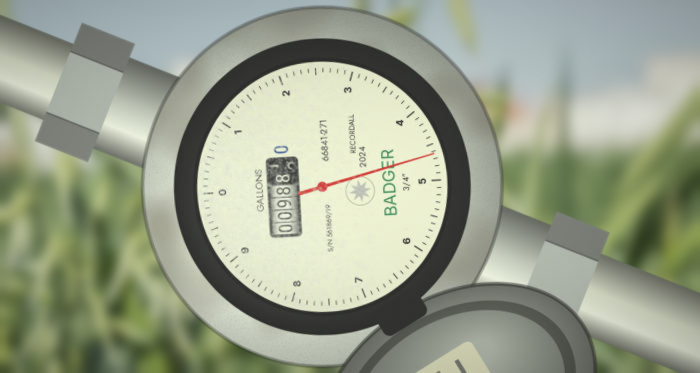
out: 98814.6 gal
